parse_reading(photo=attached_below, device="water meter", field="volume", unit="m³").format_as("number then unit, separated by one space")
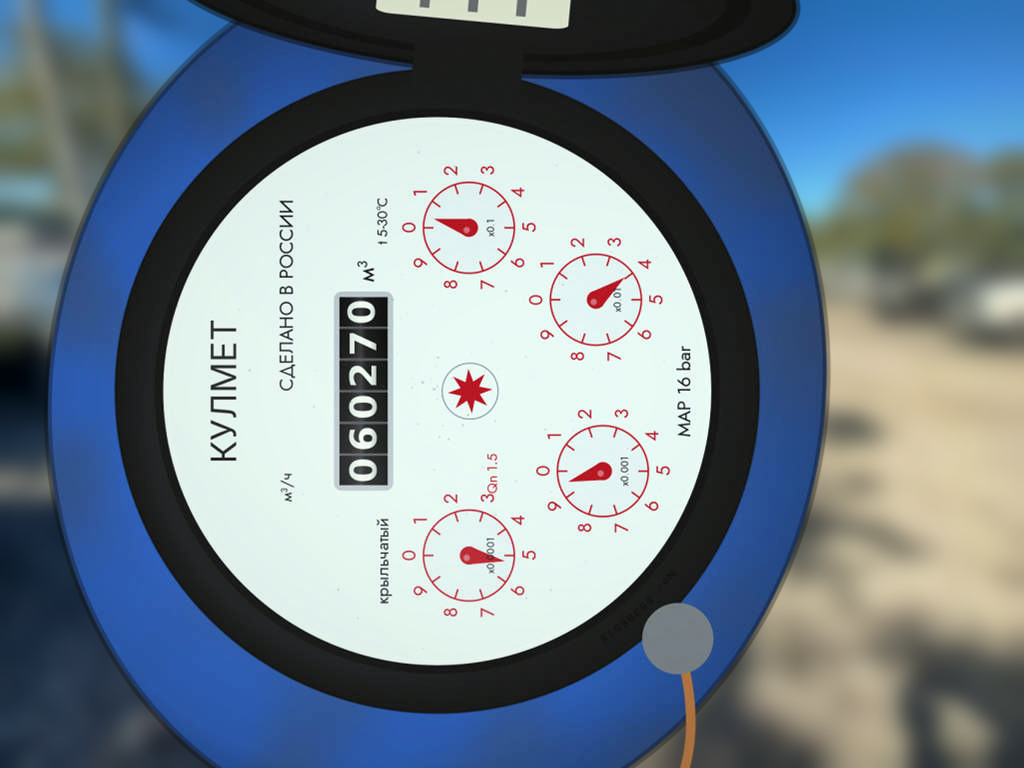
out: 60270.0395 m³
